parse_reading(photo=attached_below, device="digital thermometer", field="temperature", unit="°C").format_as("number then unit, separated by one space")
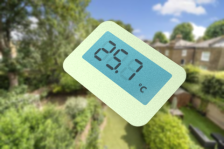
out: 25.7 °C
